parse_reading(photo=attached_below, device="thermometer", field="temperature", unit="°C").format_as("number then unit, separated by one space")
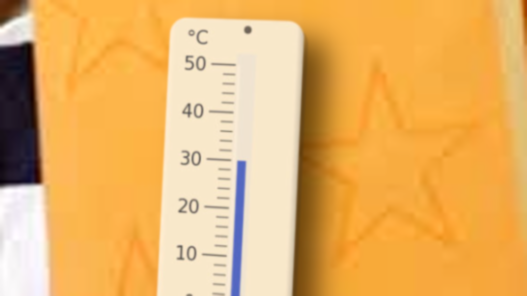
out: 30 °C
